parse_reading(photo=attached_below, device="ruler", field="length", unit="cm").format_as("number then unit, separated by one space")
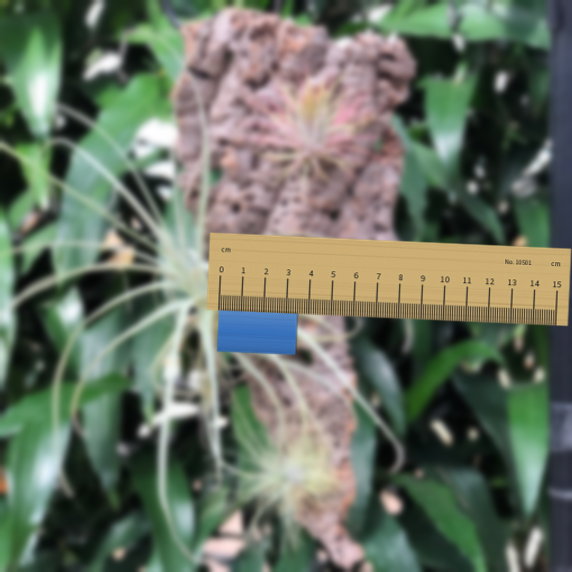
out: 3.5 cm
